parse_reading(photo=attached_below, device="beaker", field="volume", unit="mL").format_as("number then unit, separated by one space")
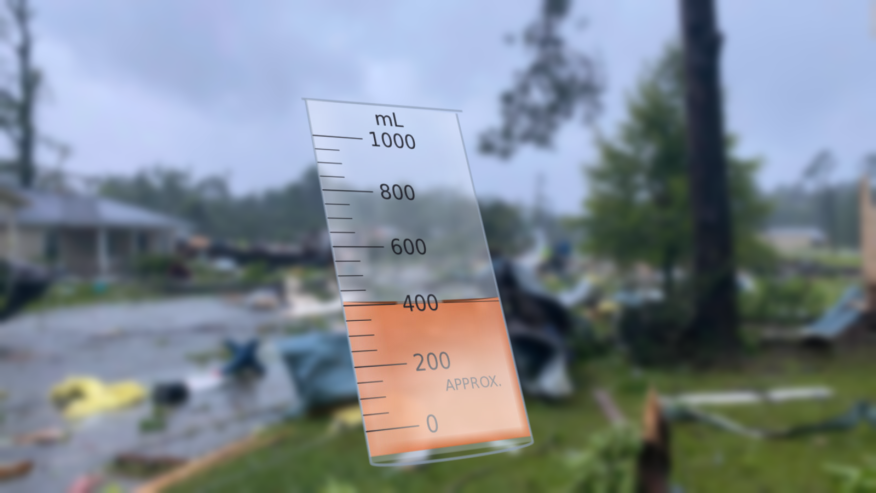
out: 400 mL
